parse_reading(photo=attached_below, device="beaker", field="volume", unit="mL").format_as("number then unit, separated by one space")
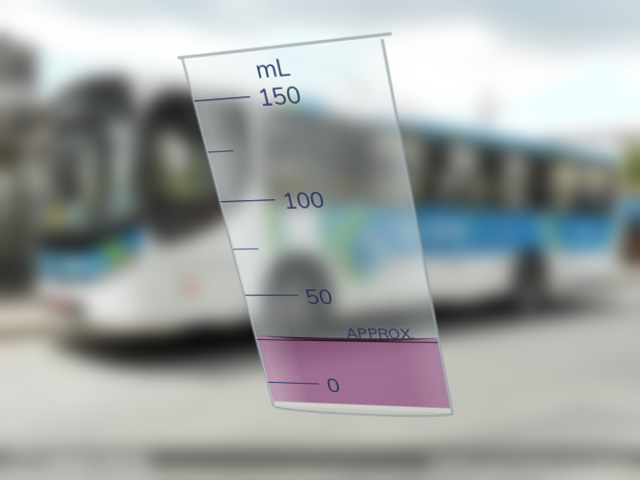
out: 25 mL
